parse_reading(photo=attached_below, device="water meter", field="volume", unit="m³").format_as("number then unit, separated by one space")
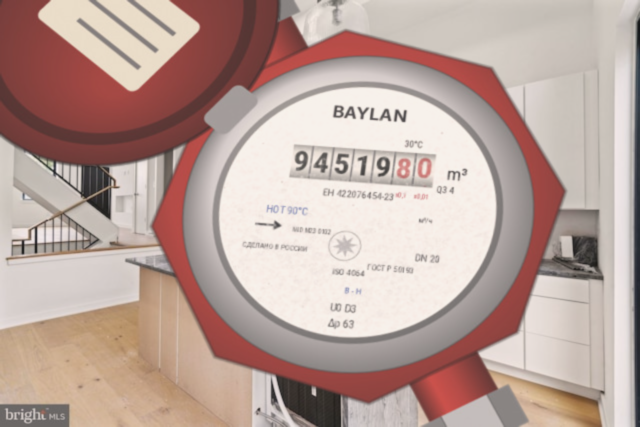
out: 94519.80 m³
